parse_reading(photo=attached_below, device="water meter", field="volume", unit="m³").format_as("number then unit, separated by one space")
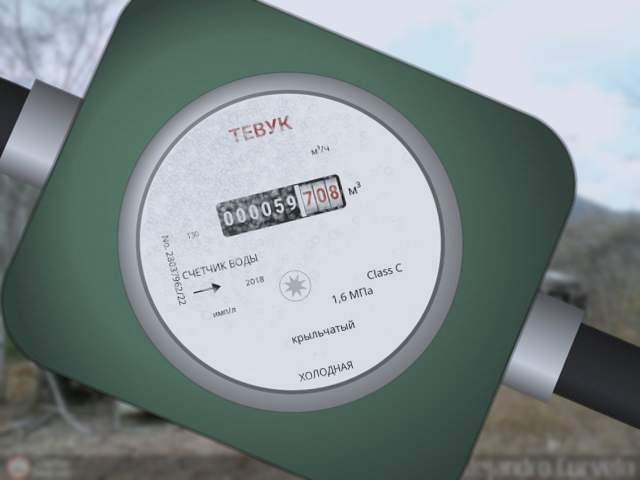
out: 59.708 m³
